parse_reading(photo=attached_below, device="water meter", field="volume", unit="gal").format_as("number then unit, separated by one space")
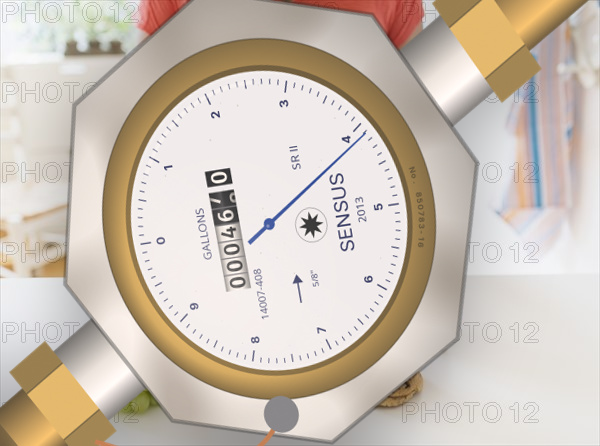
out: 4674.1 gal
